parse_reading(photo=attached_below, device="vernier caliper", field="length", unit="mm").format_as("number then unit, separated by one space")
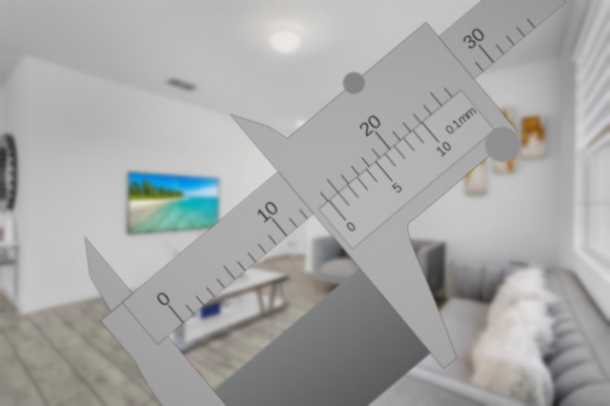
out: 14.1 mm
